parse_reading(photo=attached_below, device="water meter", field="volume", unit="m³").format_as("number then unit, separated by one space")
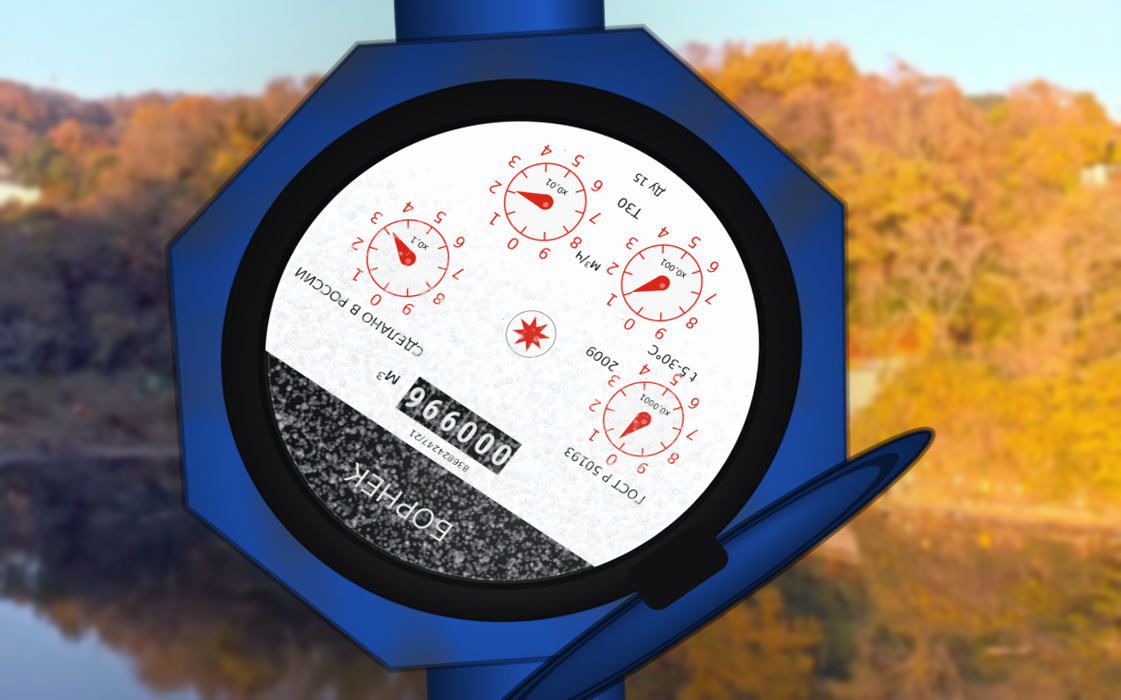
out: 996.3210 m³
